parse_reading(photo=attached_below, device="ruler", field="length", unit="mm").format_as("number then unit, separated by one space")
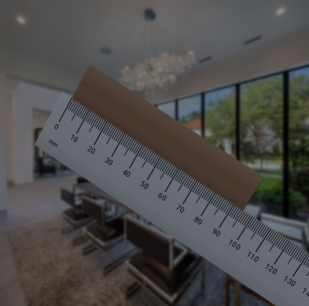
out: 95 mm
